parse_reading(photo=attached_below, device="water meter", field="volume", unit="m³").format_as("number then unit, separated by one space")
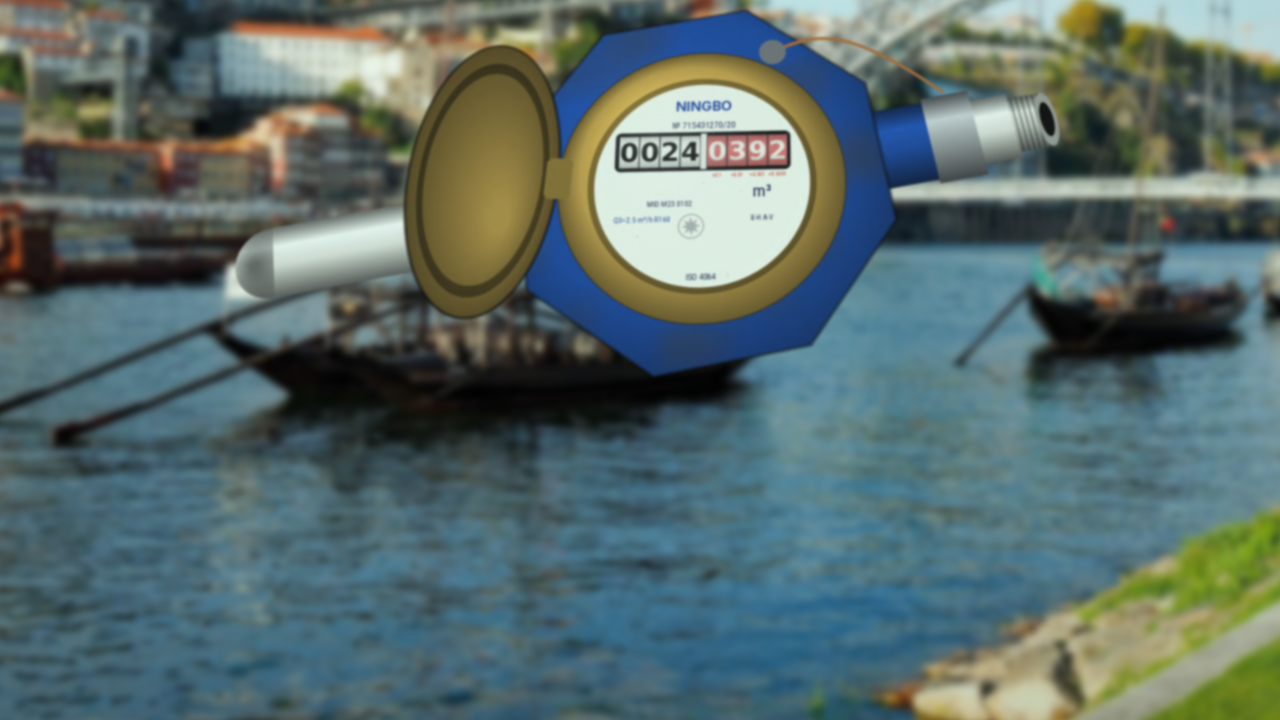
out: 24.0392 m³
